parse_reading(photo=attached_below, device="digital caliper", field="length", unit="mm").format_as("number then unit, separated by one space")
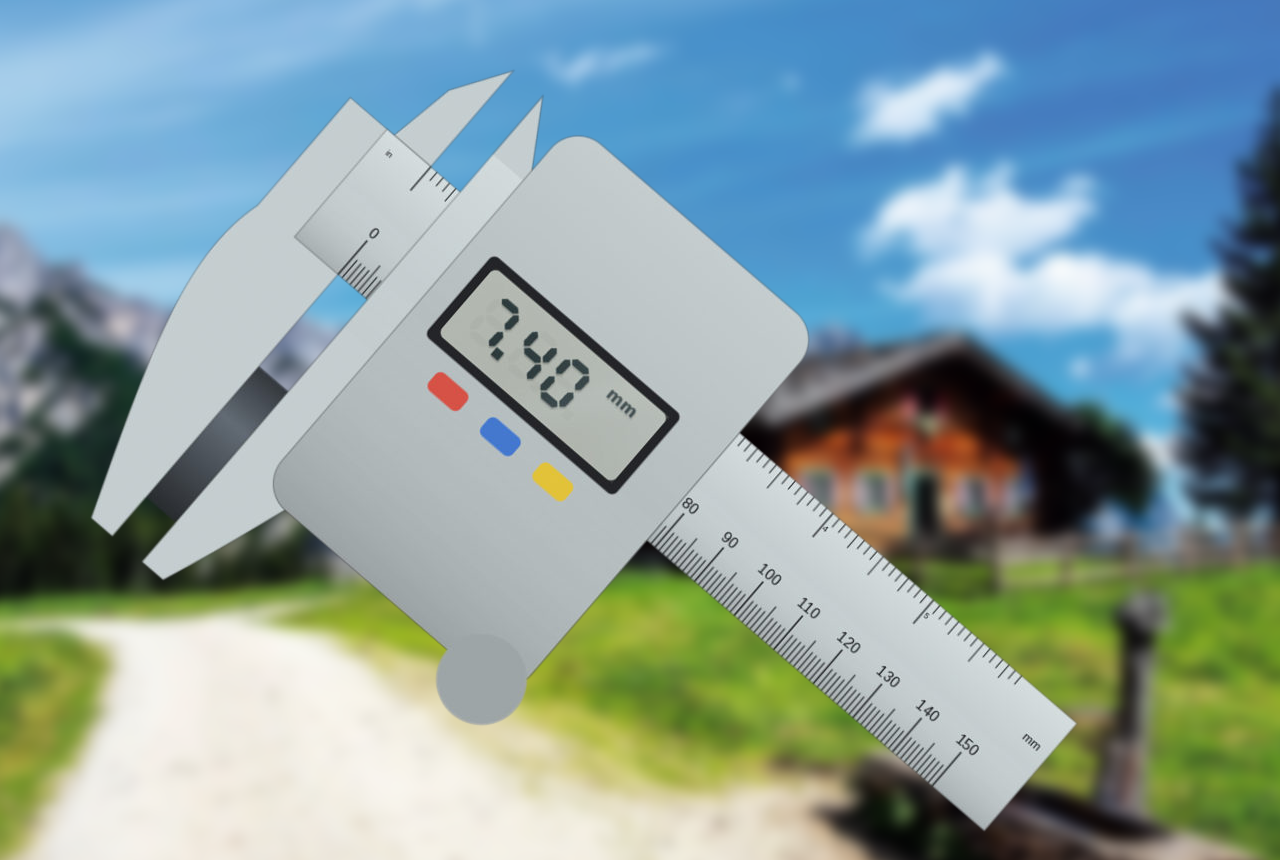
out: 7.40 mm
